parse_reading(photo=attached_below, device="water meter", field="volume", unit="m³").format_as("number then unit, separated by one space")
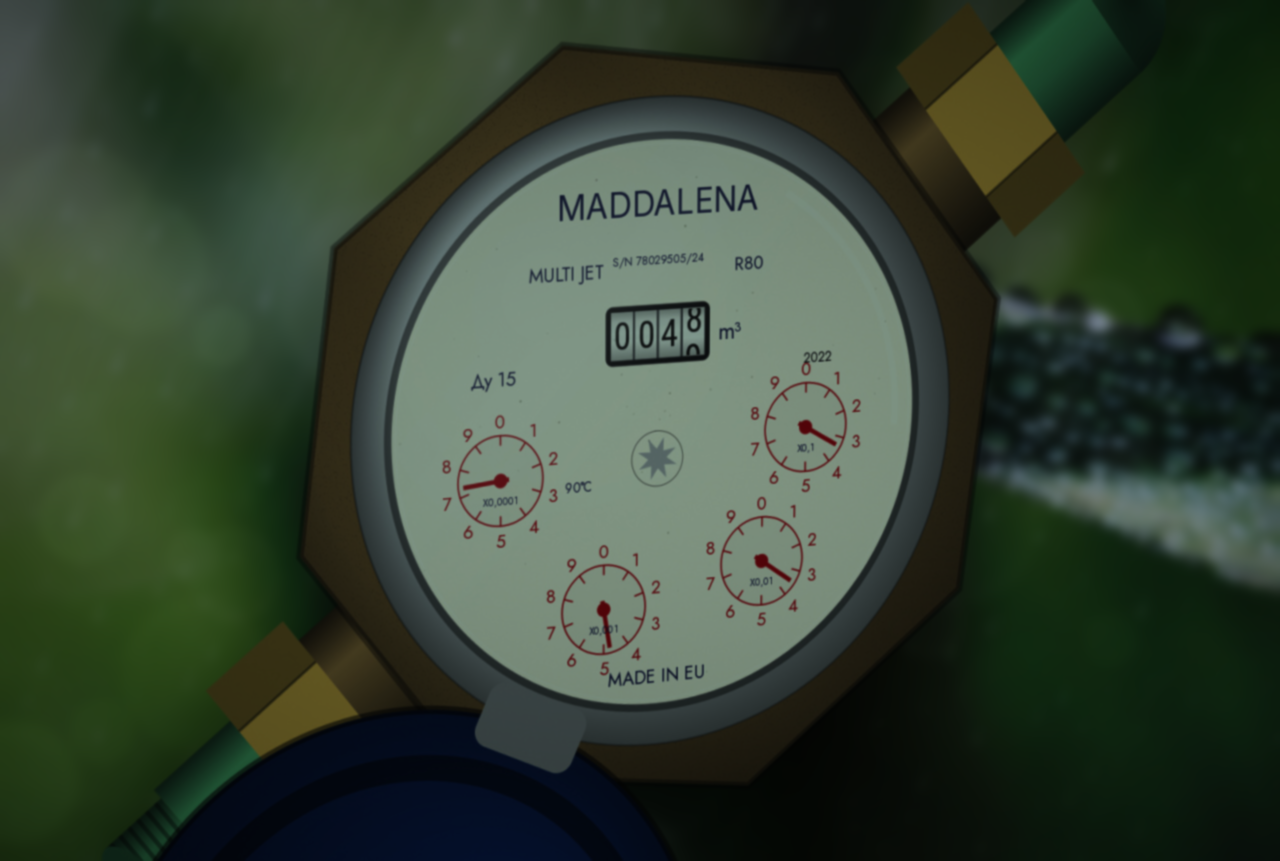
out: 48.3347 m³
